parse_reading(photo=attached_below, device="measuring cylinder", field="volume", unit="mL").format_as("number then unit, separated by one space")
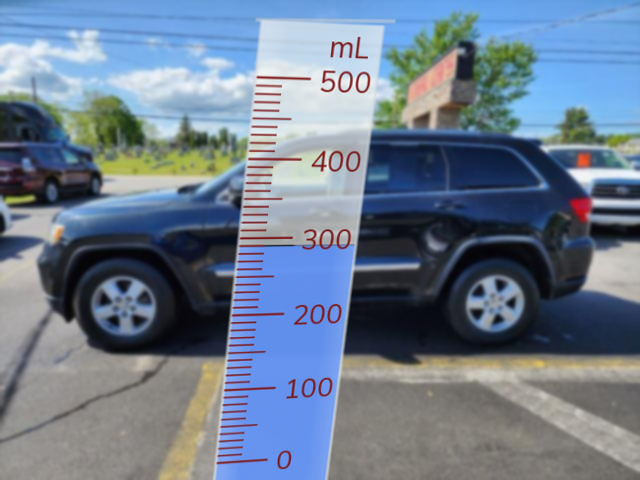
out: 290 mL
